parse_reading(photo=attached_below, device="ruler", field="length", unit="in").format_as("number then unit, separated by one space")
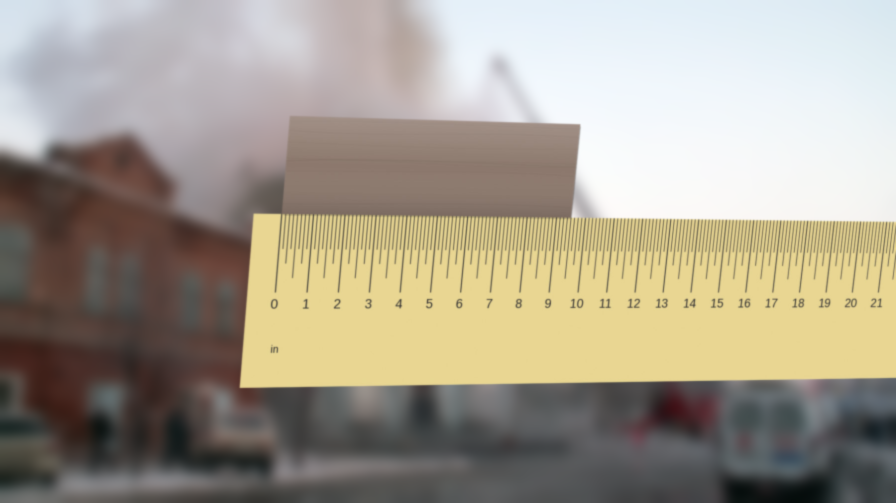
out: 9.5 in
